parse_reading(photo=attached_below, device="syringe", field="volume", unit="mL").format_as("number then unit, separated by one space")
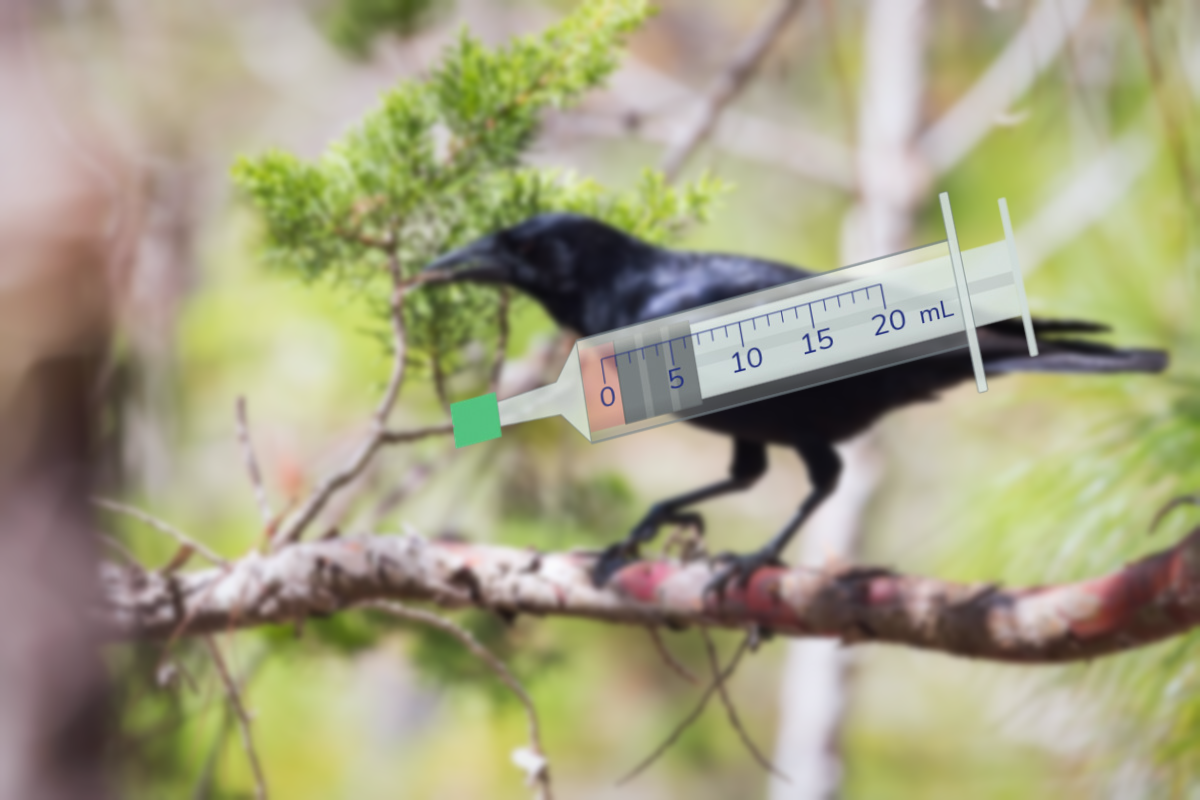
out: 1 mL
